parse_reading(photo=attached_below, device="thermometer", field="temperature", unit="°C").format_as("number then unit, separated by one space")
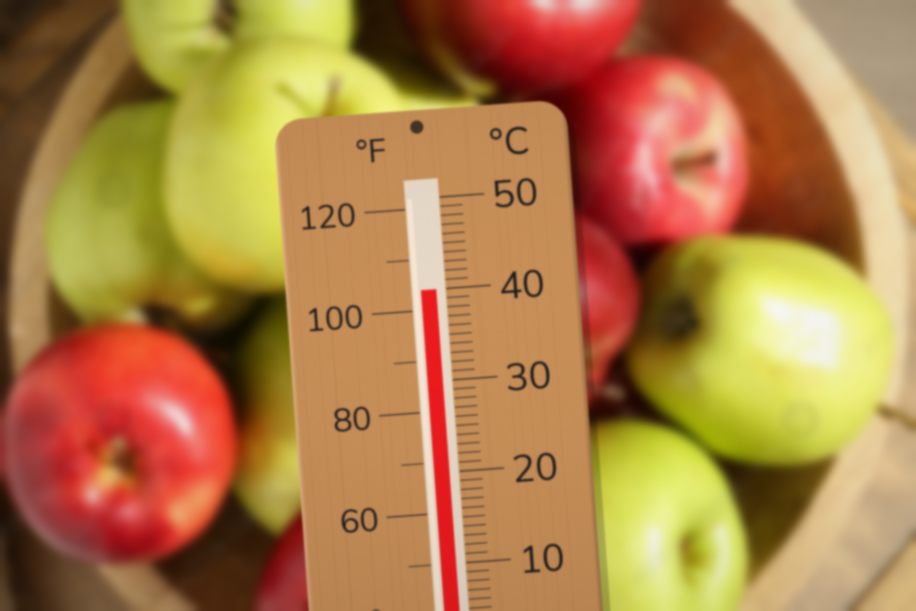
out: 40 °C
